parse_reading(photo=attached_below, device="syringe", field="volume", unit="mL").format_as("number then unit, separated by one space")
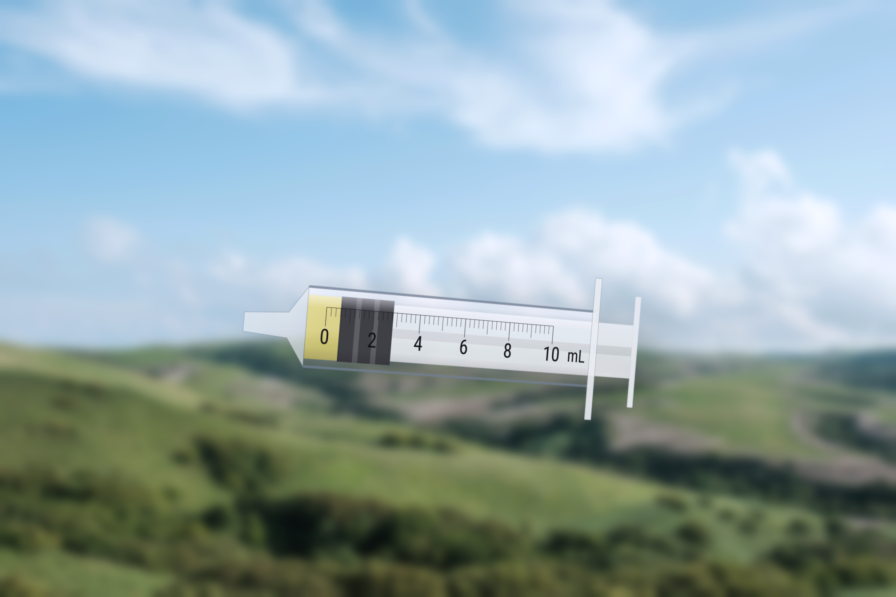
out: 0.6 mL
